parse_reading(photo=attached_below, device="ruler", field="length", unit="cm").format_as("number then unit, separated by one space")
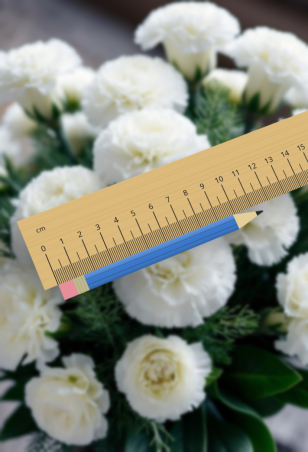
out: 11.5 cm
